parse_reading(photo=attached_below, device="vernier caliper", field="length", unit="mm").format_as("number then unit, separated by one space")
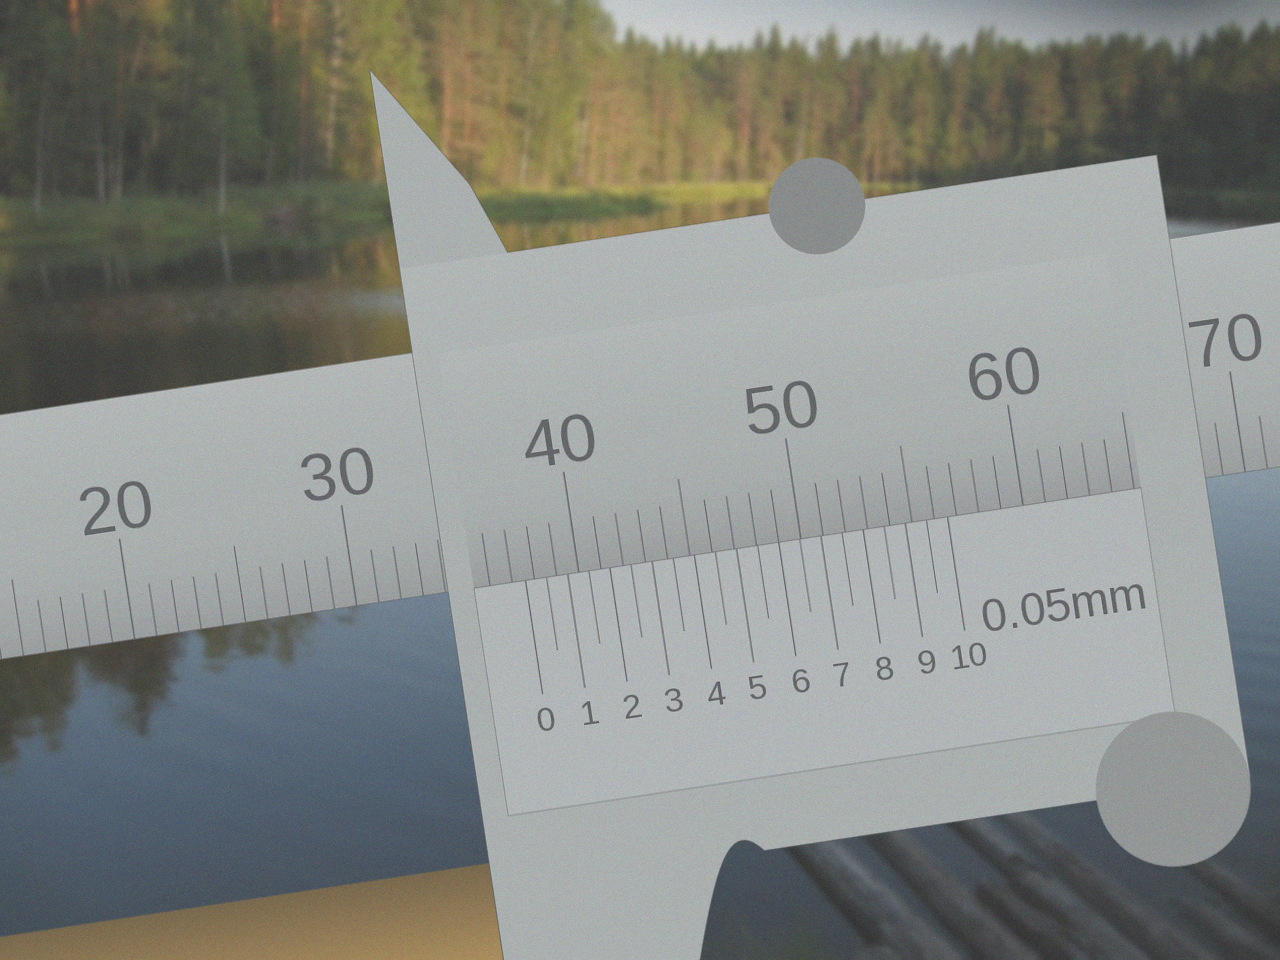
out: 37.6 mm
